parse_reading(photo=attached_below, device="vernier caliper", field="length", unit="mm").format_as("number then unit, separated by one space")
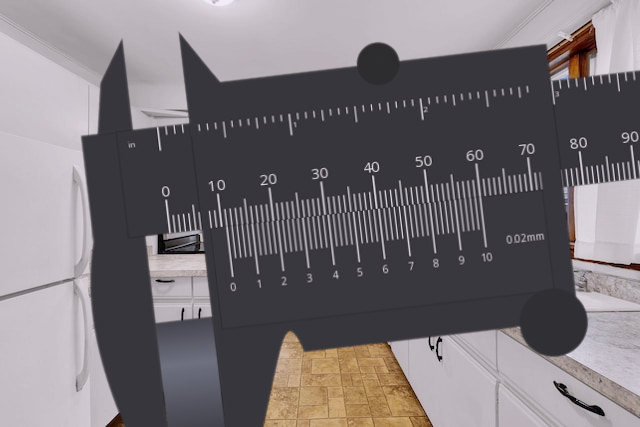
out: 11.0 mm
